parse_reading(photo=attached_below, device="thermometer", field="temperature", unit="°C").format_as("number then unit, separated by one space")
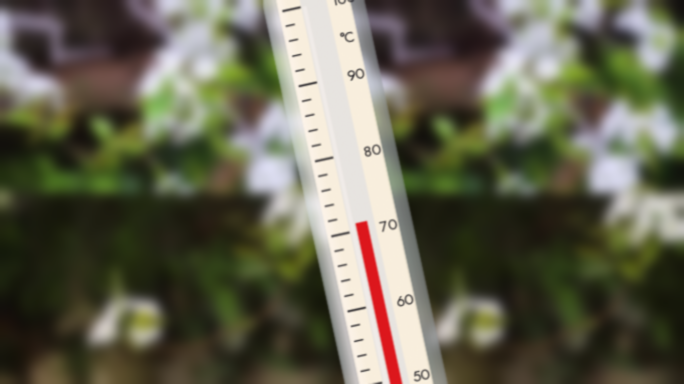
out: 71 °C
